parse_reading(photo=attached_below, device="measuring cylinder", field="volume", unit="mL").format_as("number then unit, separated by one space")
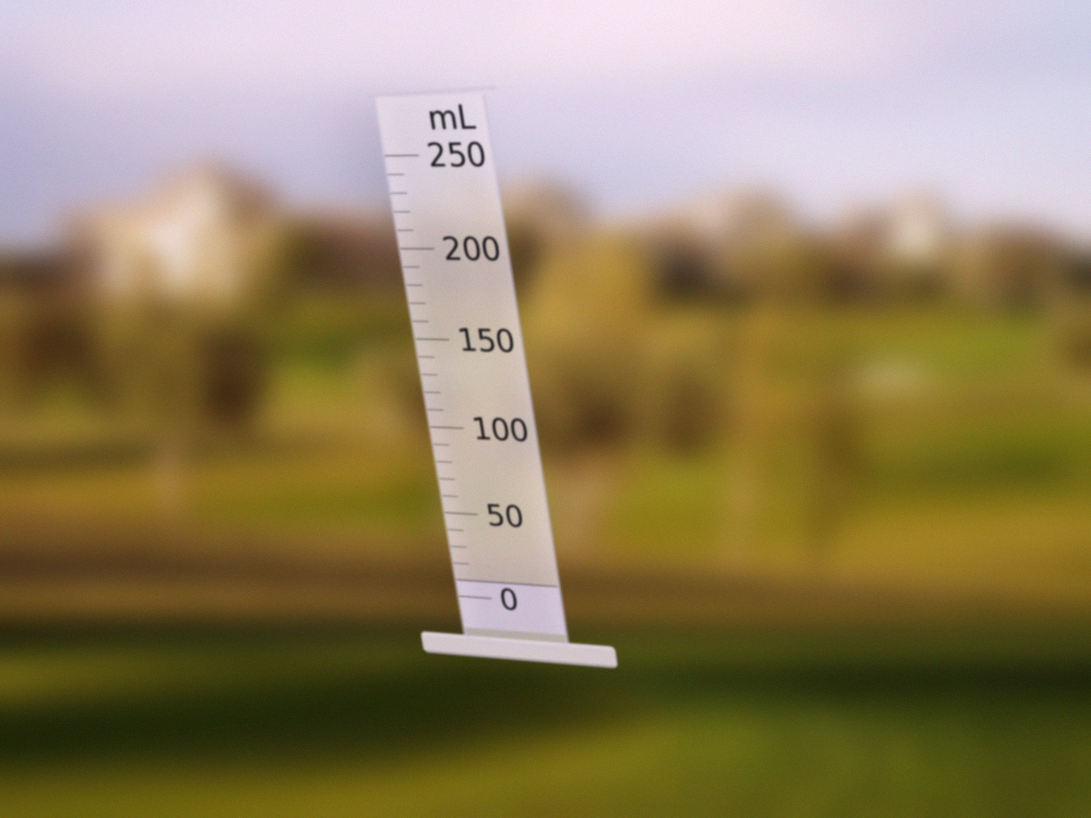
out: 10 mL
